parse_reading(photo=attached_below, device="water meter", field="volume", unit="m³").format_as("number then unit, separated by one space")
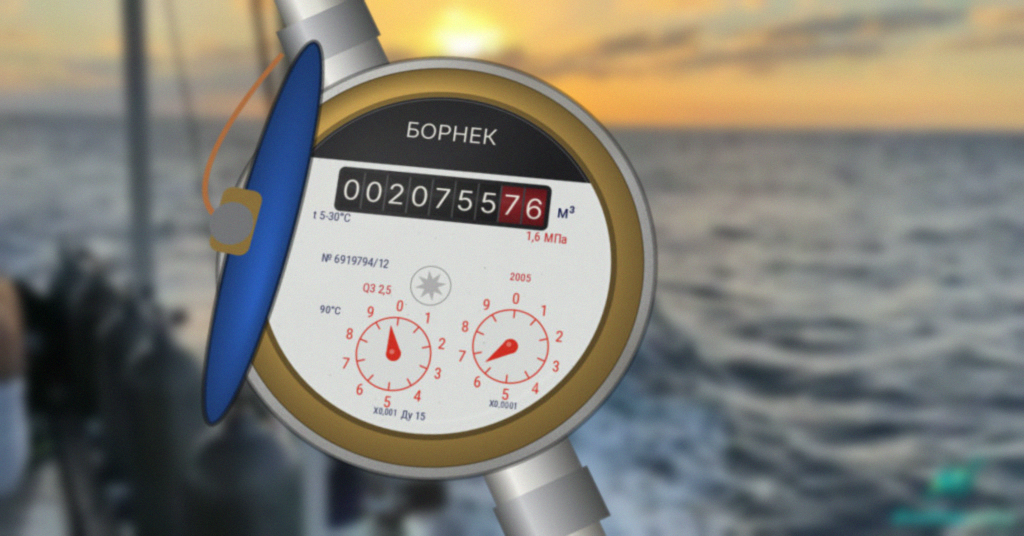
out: 20755.7596 m³
